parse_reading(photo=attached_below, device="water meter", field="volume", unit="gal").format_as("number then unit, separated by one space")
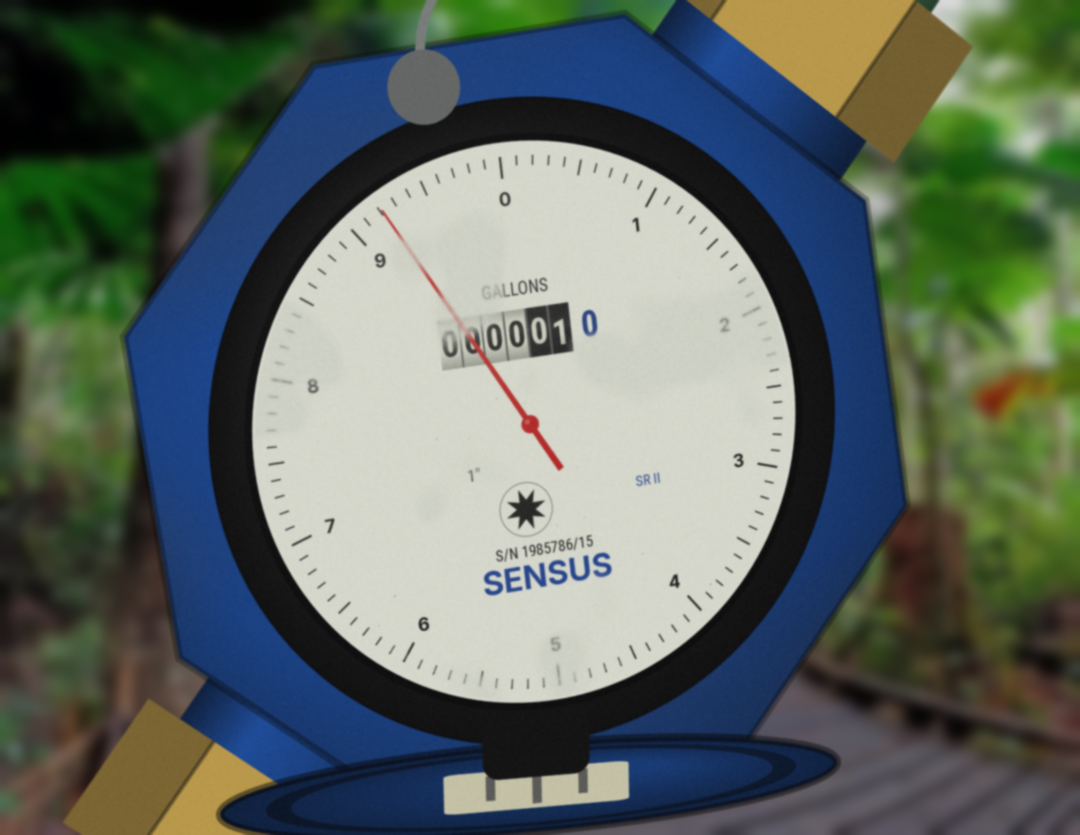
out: 9.2 gal
